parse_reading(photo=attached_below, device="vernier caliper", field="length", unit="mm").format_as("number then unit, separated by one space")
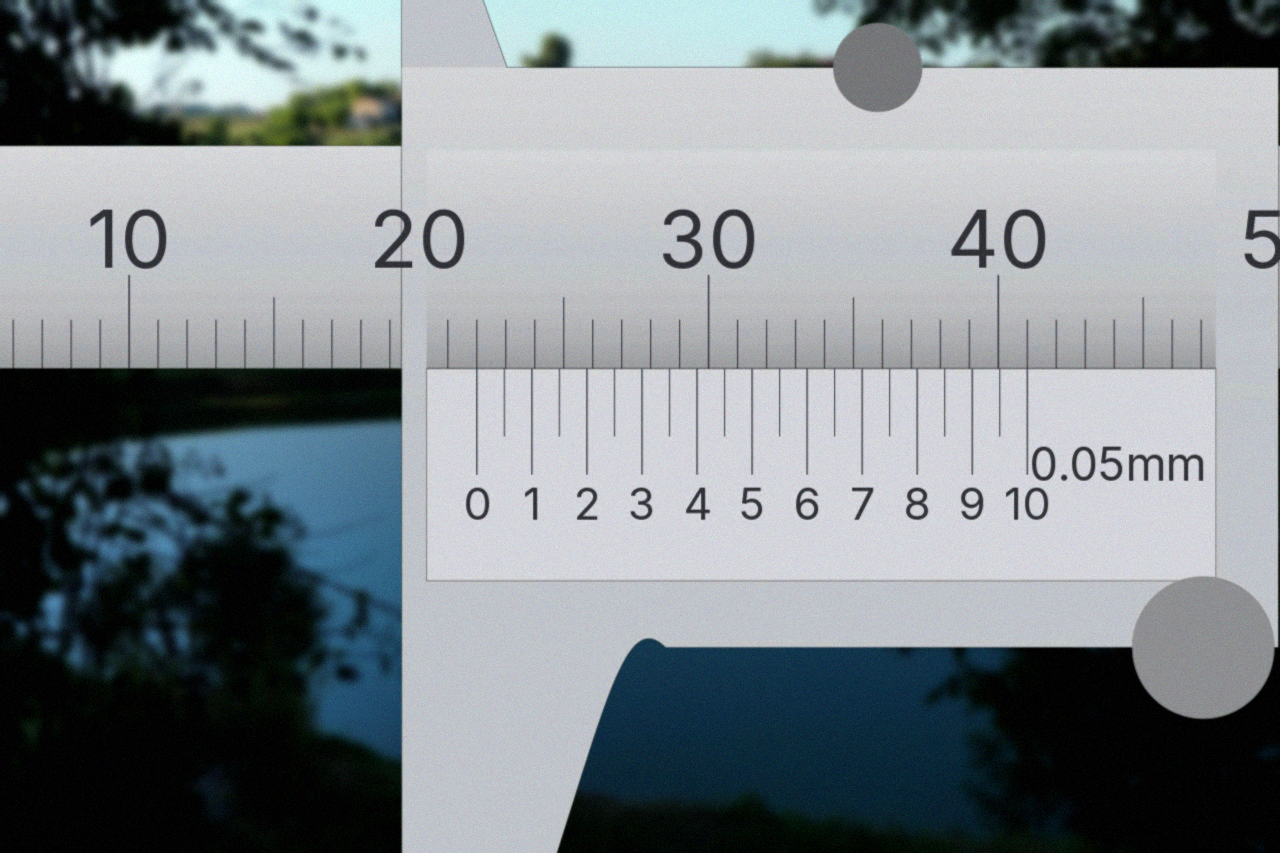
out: 22.00 mm
